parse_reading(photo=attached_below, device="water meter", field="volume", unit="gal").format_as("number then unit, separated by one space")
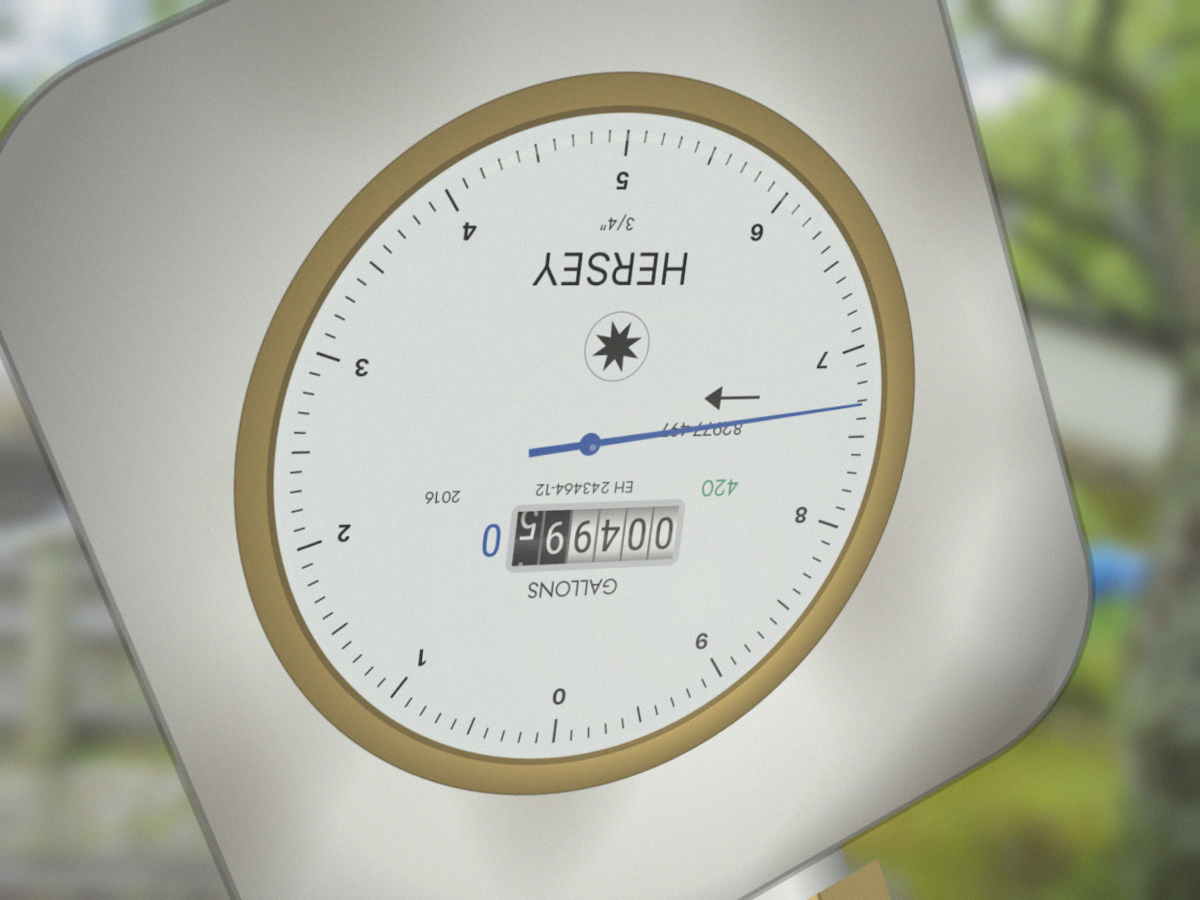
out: 49947.3 gal
